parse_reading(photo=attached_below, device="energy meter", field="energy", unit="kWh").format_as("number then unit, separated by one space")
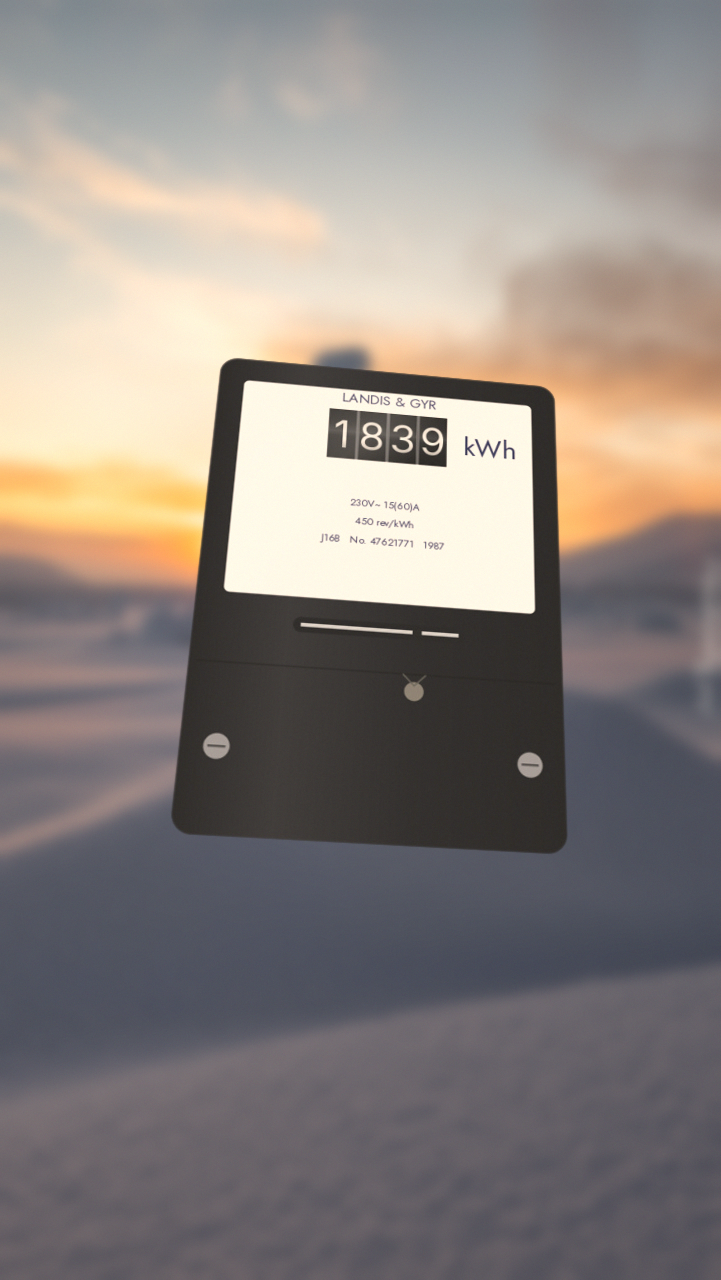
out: 1839 kWh
